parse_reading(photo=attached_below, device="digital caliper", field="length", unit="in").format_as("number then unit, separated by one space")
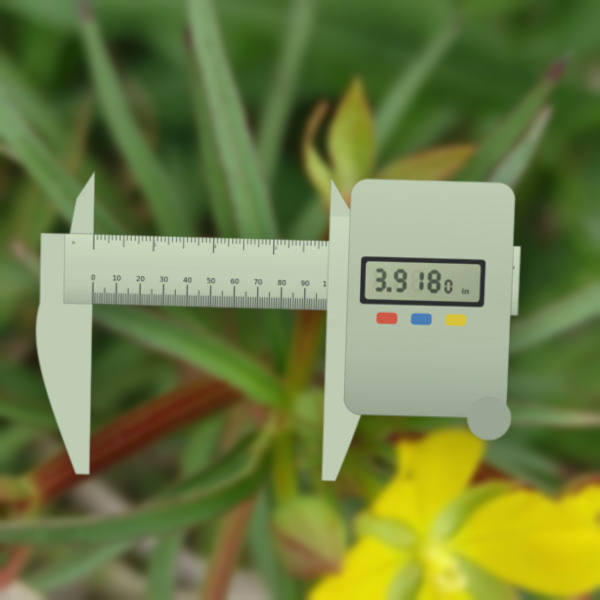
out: 3.9180 in
